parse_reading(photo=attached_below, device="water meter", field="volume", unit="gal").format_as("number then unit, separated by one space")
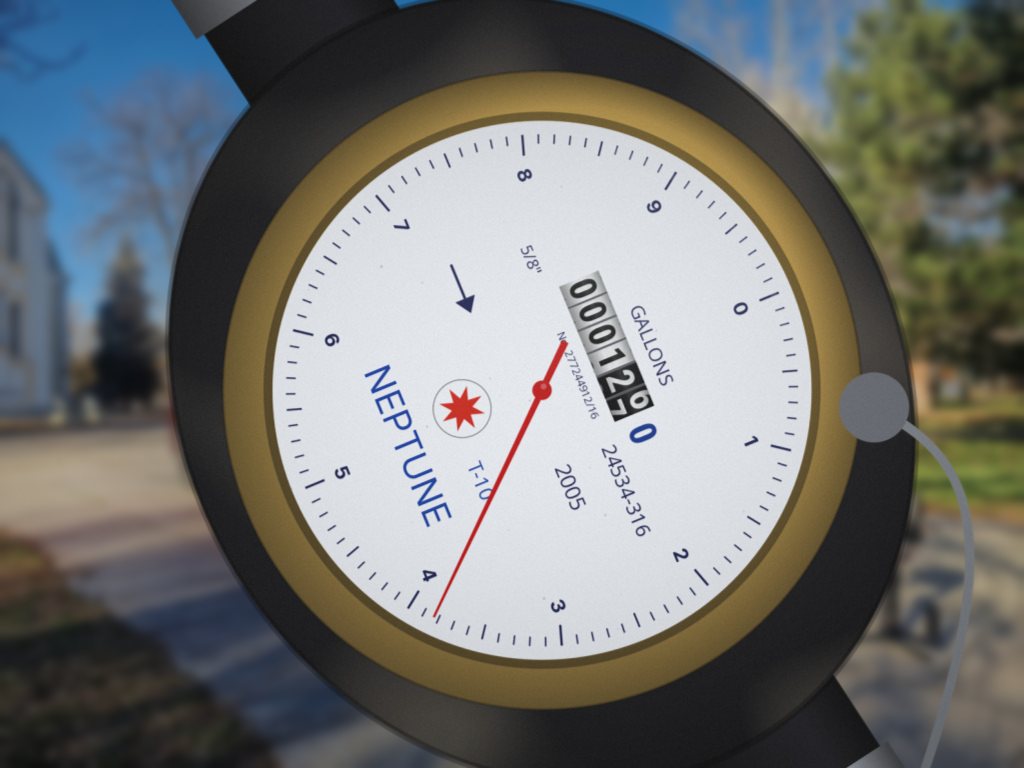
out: 1263.8 gal
